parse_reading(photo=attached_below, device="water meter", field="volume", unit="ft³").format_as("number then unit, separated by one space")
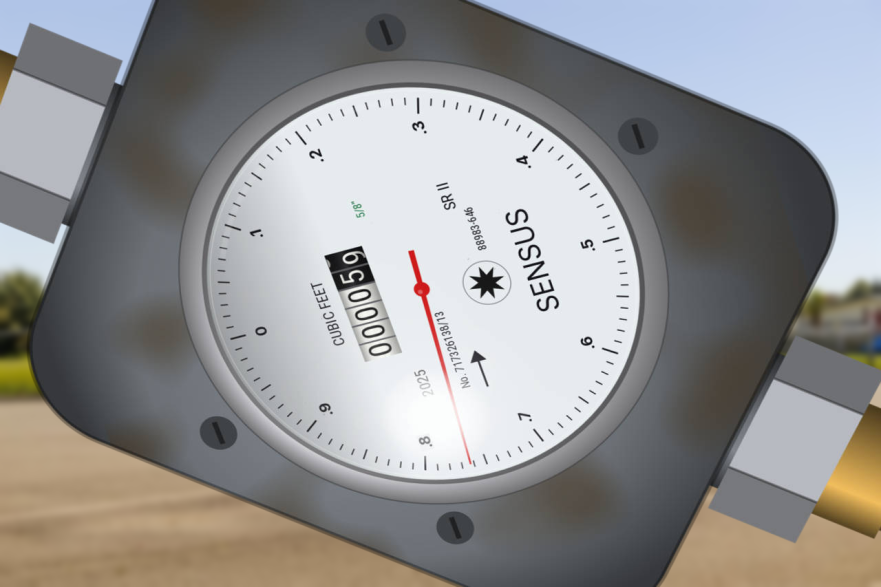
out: 58.76 ft³
